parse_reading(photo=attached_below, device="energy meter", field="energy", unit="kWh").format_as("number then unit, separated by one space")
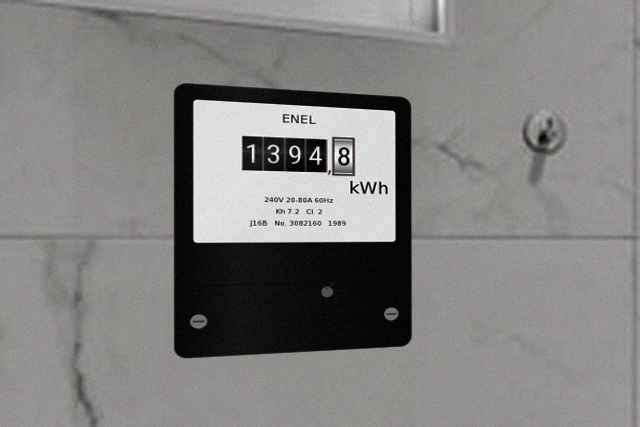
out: 1394.8 kWh
